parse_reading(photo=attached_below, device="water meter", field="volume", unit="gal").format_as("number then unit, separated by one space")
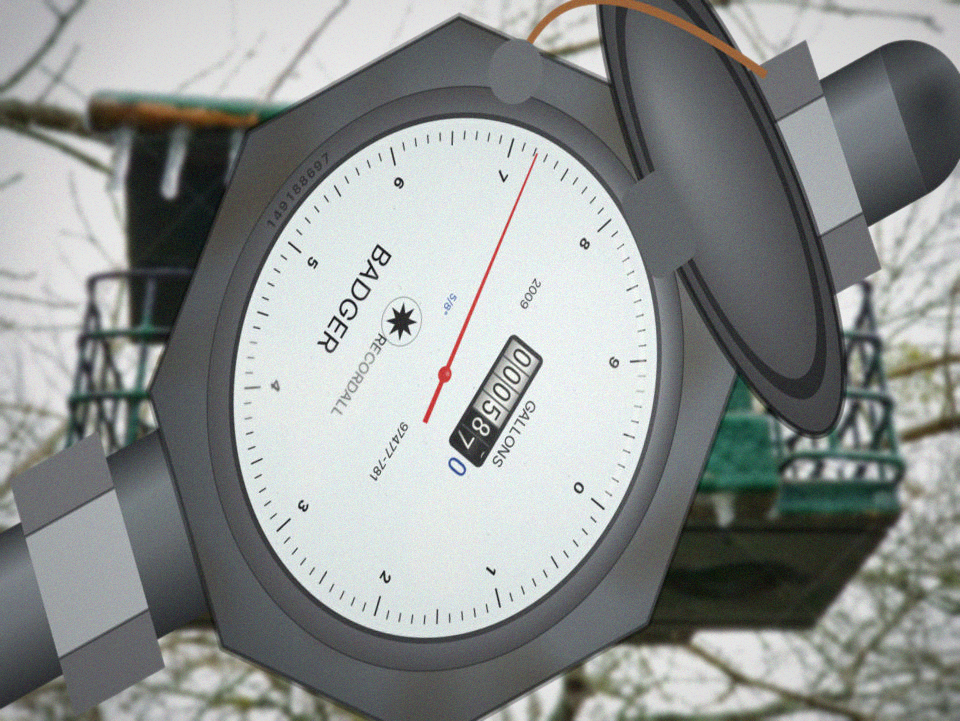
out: 5867.2 gal
